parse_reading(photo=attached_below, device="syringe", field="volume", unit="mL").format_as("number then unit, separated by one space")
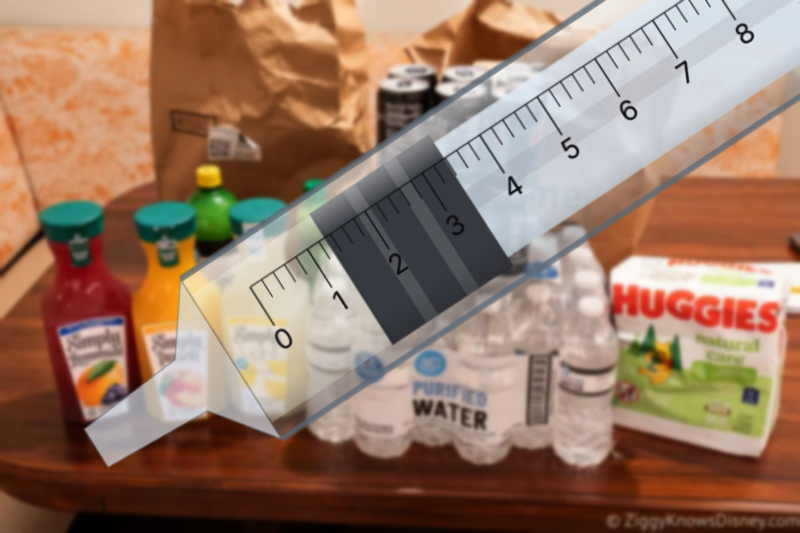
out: 1.3 mL
